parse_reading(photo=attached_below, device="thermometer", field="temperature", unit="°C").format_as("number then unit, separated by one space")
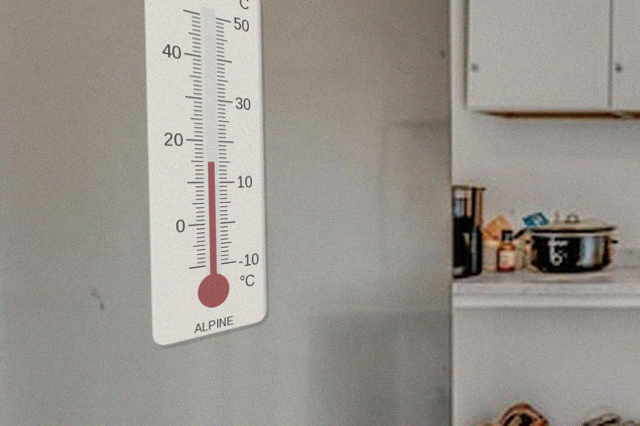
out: 15 °C
